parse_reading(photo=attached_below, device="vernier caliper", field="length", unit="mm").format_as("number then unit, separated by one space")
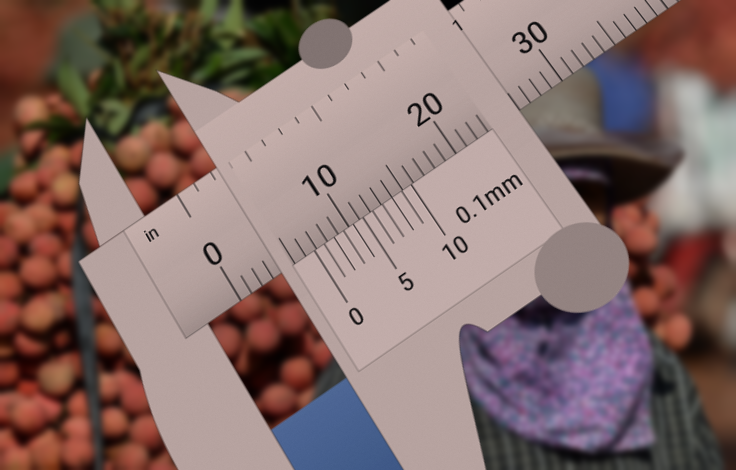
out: 6.8 mm
